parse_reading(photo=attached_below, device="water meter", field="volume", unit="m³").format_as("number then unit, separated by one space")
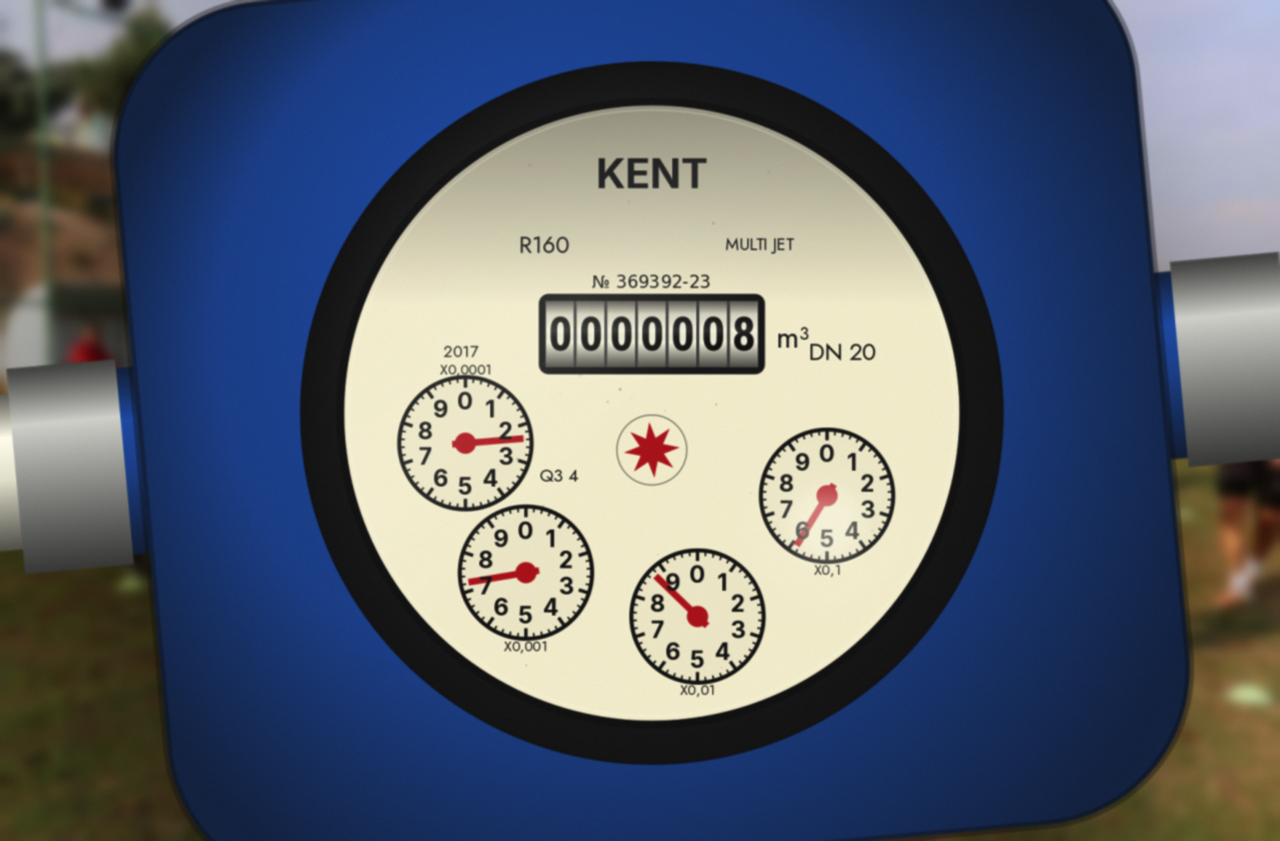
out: 8.5872 m³
